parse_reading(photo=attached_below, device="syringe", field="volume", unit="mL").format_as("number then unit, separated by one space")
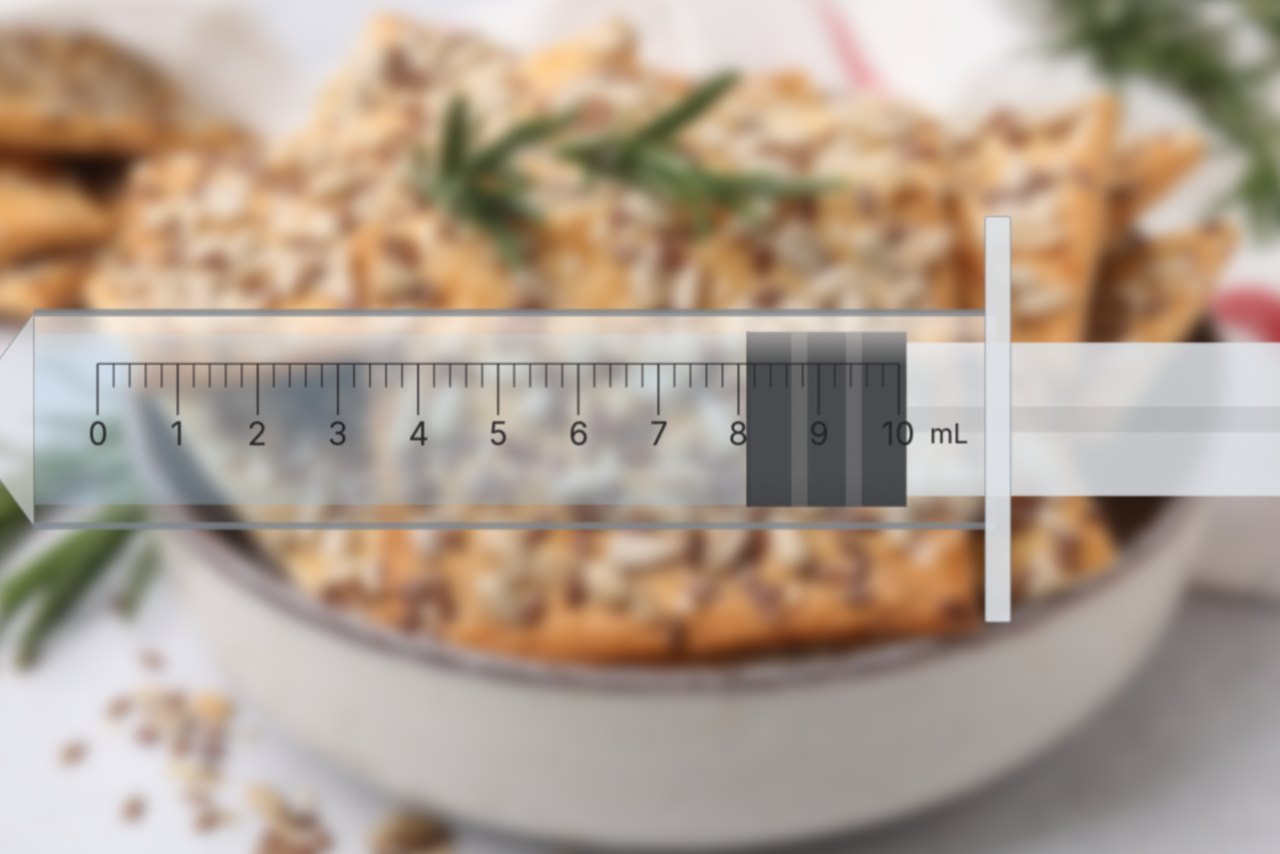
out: 8.1 mL
